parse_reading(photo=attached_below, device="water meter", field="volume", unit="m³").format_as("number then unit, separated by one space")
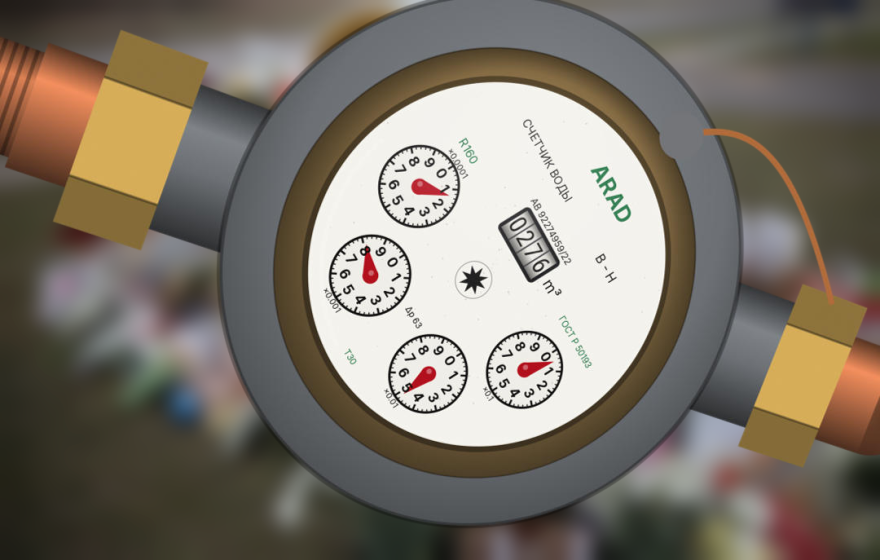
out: 276.0481 m³
